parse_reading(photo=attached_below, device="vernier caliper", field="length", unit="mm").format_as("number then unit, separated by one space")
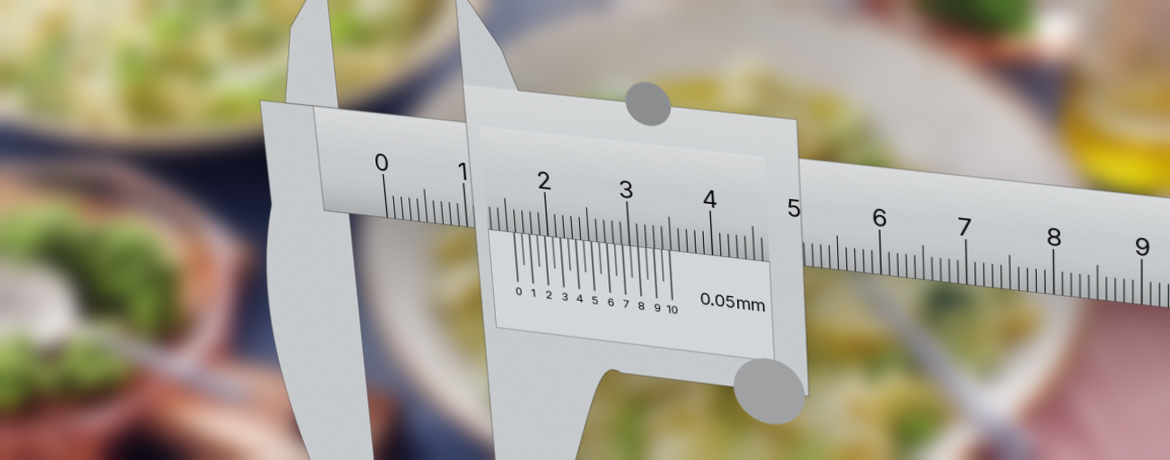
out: 15.8 mm
